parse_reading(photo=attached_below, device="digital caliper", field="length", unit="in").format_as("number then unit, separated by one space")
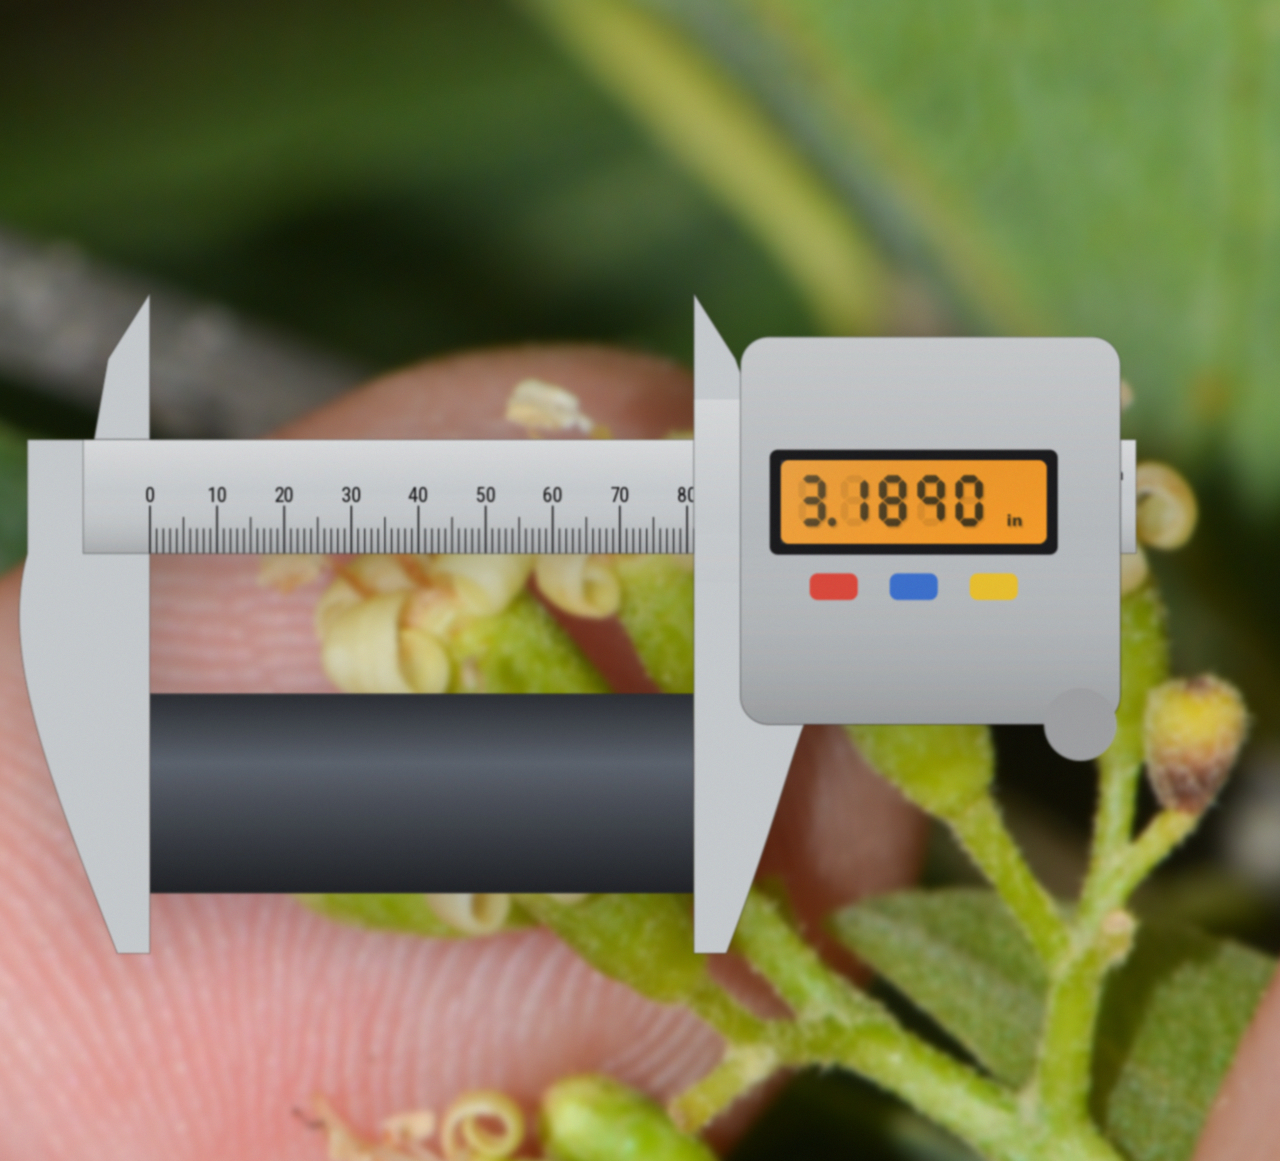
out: 3.1890 in
